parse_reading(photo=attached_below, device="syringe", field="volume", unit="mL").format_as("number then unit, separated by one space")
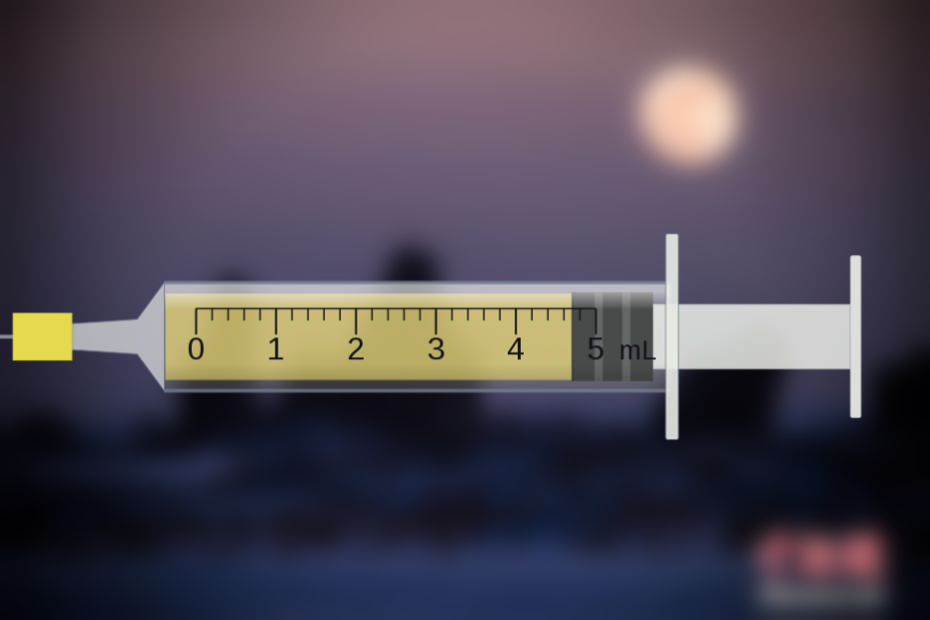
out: 4.7 mL
